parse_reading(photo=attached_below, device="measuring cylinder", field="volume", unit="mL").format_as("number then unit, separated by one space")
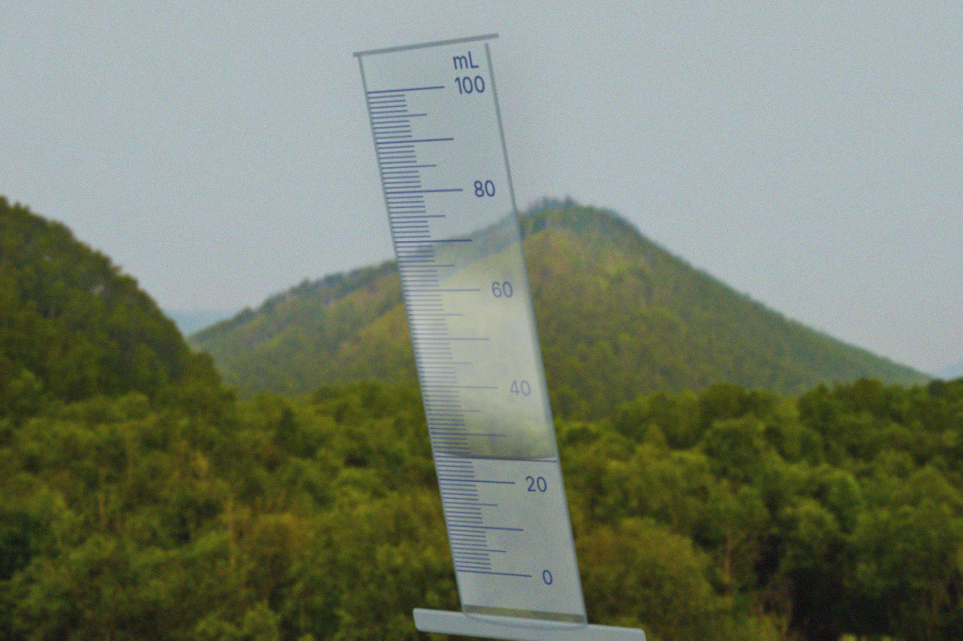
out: 25 mL
